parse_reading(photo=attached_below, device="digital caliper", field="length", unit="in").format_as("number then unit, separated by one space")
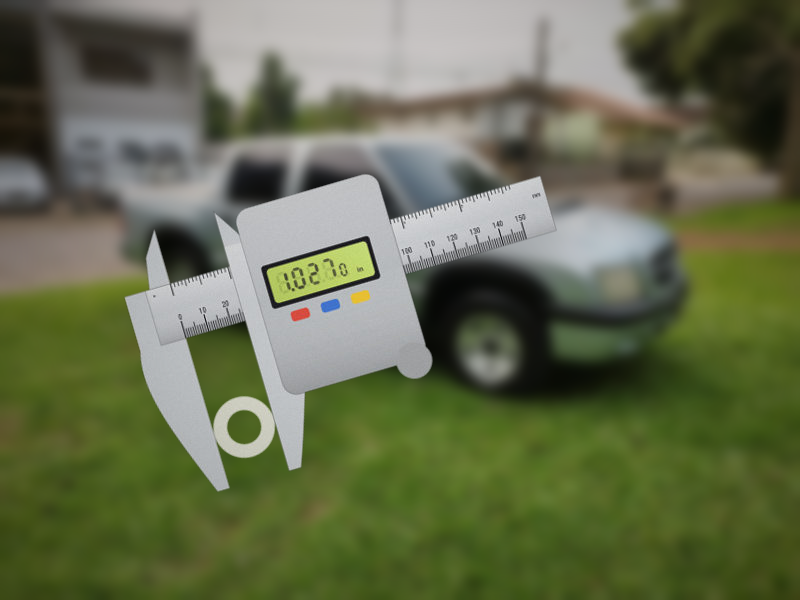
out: 1.0270 in
